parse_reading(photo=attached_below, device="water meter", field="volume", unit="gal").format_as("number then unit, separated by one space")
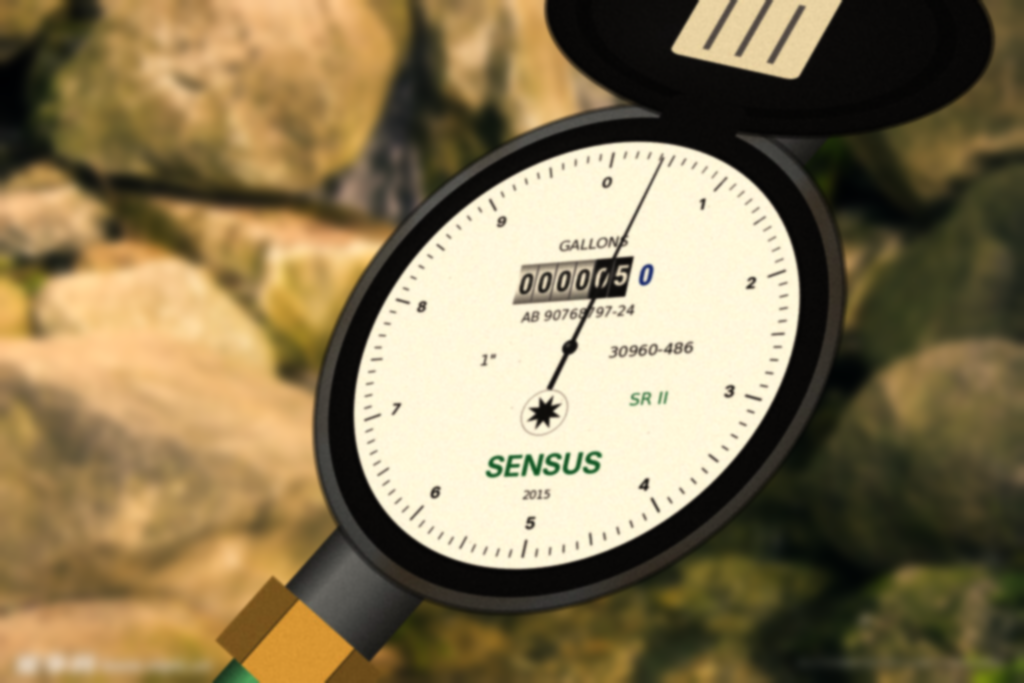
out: 50.4 gal
